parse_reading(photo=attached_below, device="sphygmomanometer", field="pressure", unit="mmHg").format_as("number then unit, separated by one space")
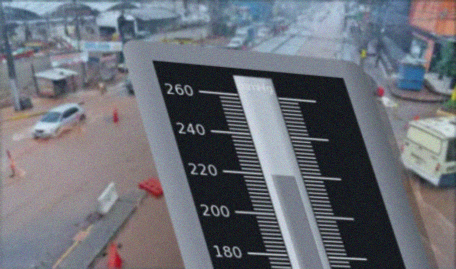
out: 220 mmHg
